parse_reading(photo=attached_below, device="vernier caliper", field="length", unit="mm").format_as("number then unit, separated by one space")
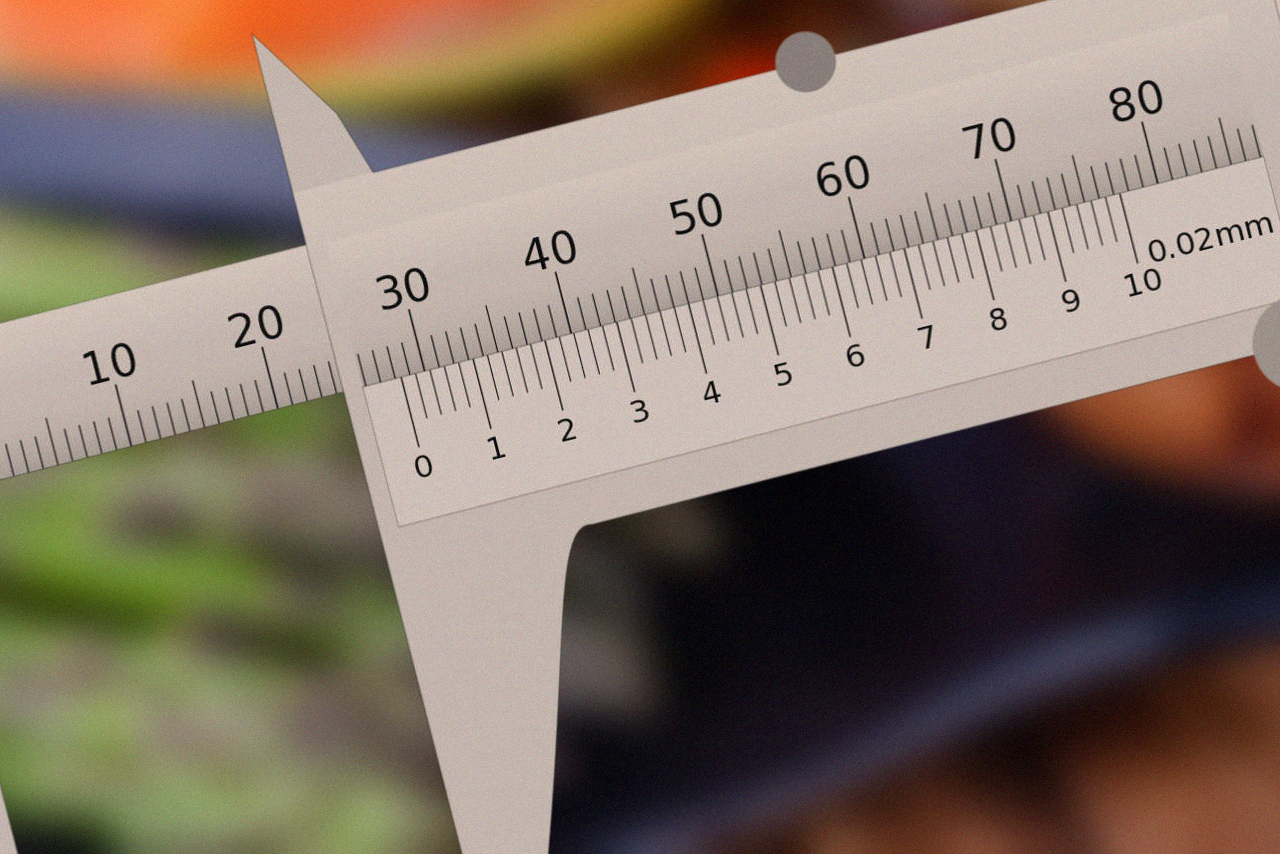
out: 28.4 mm
